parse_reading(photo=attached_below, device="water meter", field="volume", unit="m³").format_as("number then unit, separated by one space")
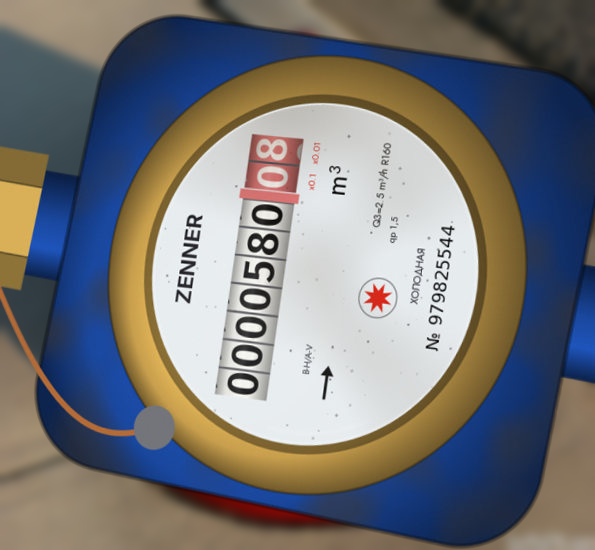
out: 580.08 m³
